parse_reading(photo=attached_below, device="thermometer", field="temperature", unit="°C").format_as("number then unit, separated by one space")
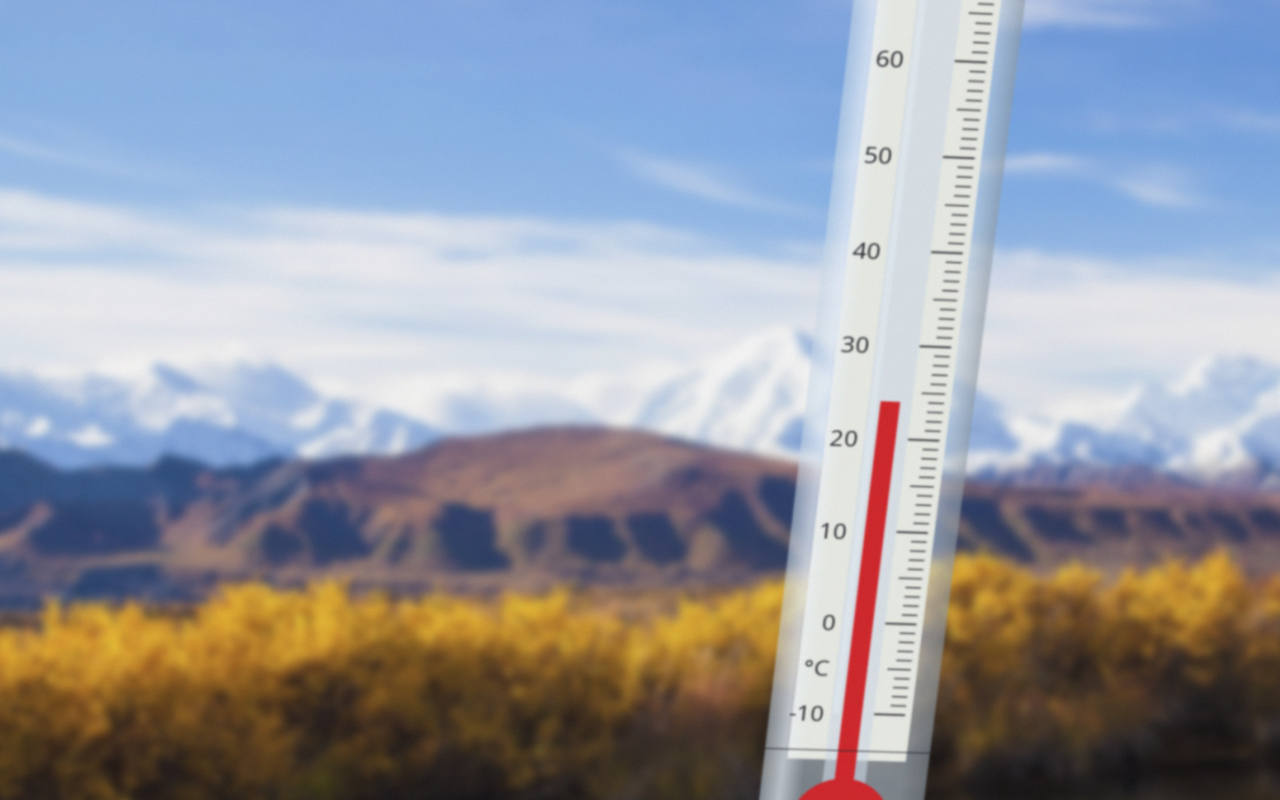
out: 24 °C
